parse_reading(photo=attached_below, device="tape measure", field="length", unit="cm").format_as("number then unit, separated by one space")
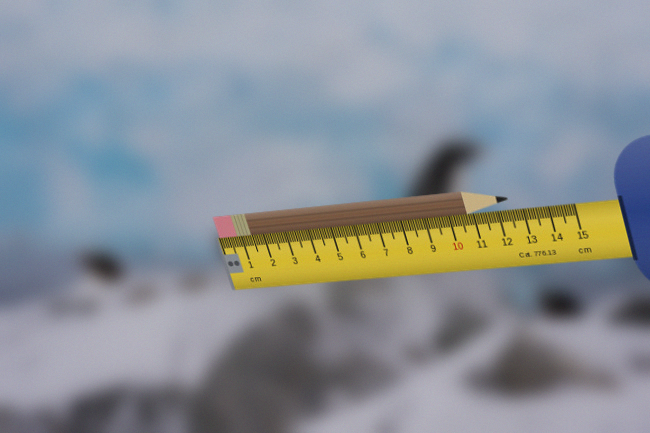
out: 12.5 cm
